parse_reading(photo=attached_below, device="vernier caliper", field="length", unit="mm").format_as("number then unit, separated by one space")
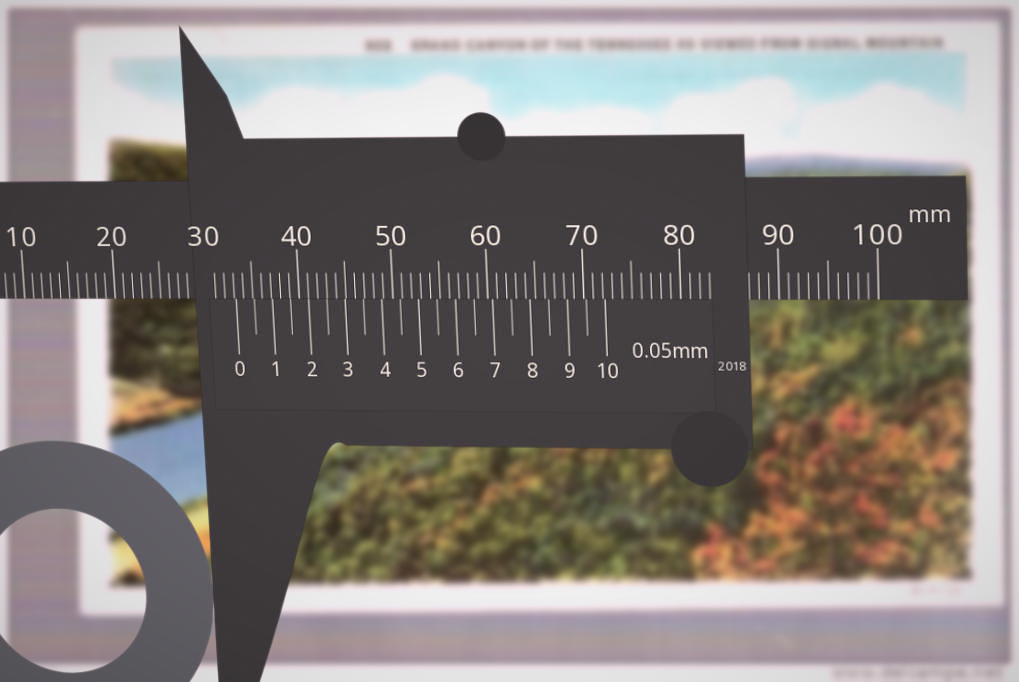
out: 33.2 mm
